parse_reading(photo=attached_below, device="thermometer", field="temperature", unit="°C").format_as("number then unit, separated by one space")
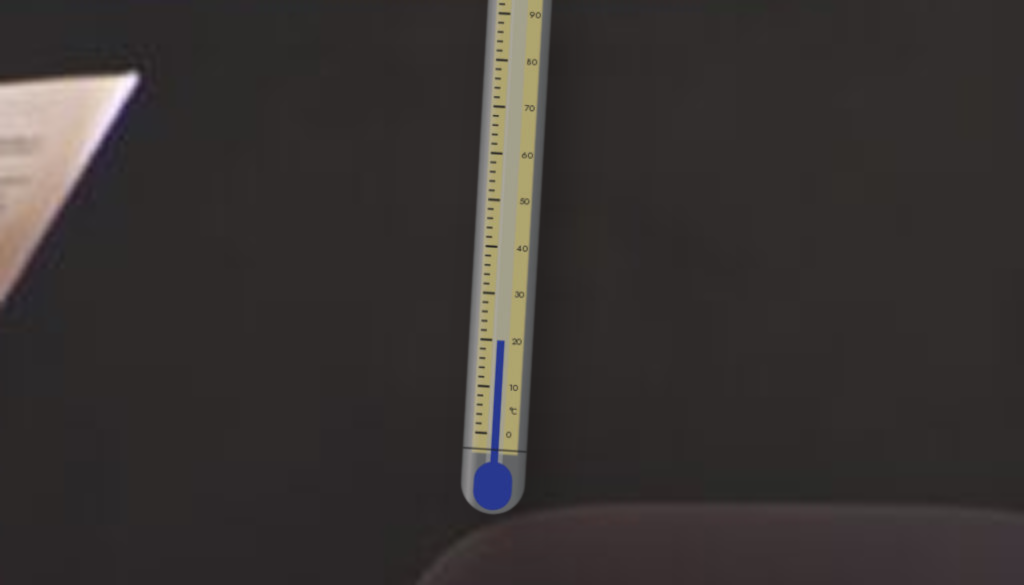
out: 20 °C
